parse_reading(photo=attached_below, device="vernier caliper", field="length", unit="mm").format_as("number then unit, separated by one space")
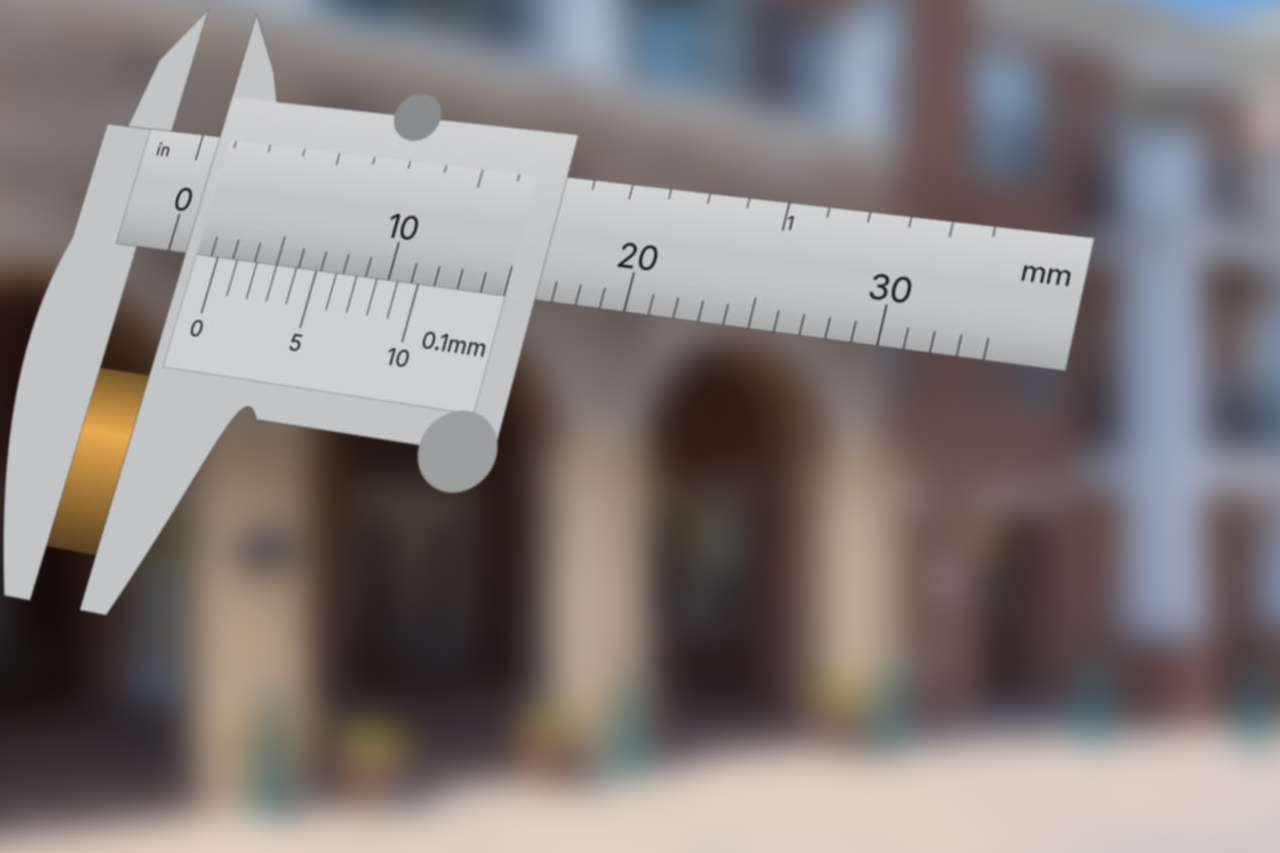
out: 2.3 mm
